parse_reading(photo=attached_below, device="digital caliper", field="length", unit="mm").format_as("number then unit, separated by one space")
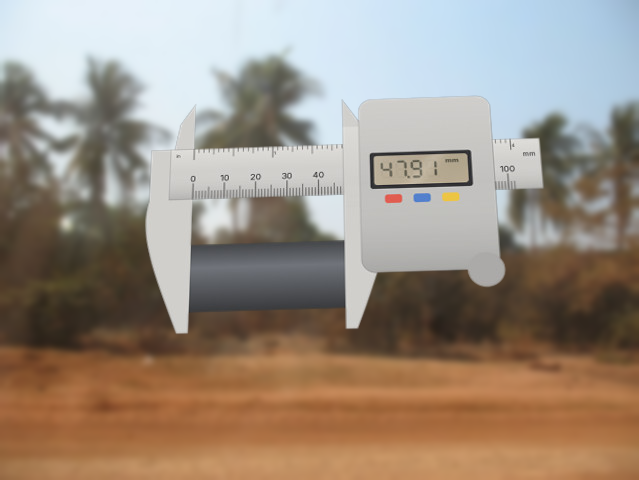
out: 47.91 mm
